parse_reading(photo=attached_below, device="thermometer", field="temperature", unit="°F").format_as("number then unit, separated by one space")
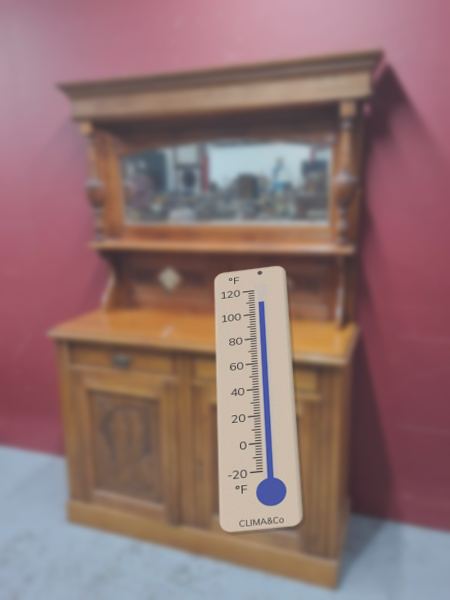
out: 110 °F
